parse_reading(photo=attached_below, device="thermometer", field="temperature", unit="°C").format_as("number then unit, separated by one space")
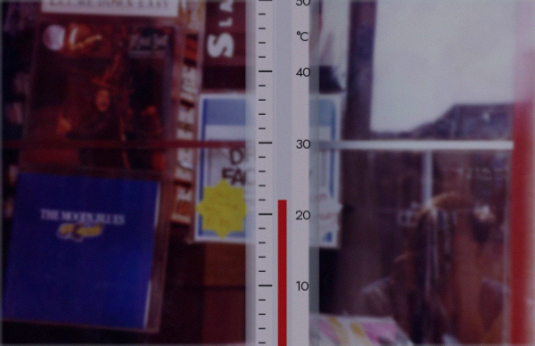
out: 22 °C
